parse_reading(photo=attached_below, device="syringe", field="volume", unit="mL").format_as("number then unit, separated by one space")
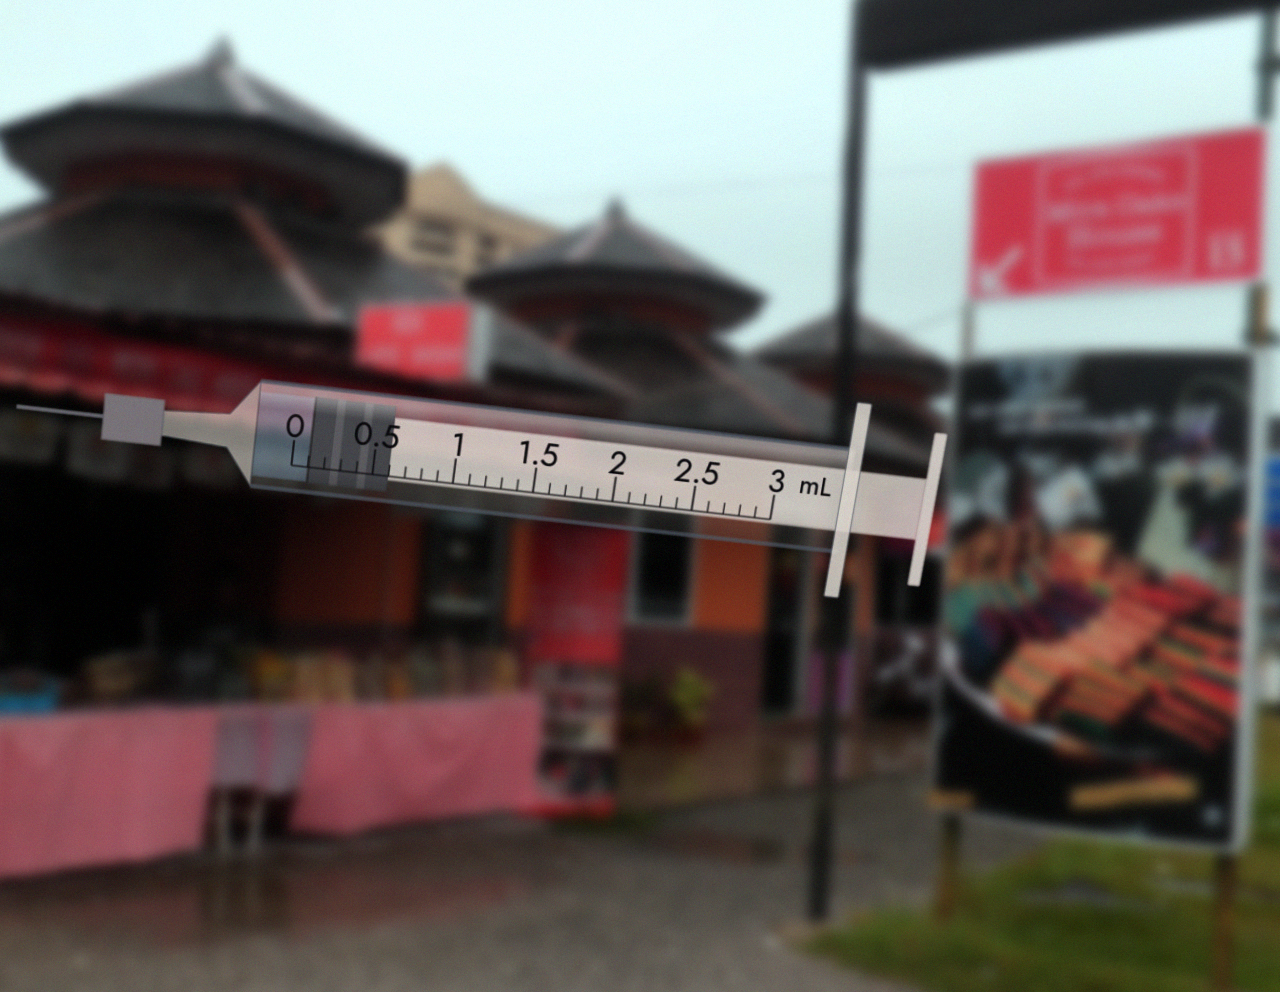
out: 0.1 mL
